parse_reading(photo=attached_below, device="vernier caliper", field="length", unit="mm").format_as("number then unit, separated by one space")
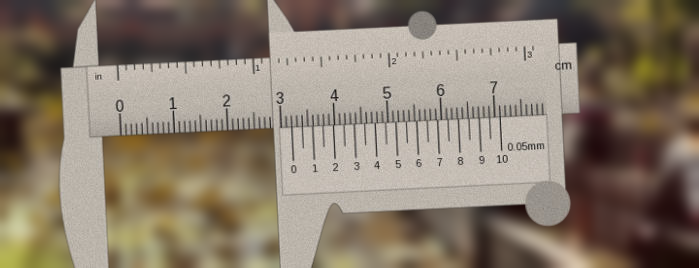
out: 32.0 mm
